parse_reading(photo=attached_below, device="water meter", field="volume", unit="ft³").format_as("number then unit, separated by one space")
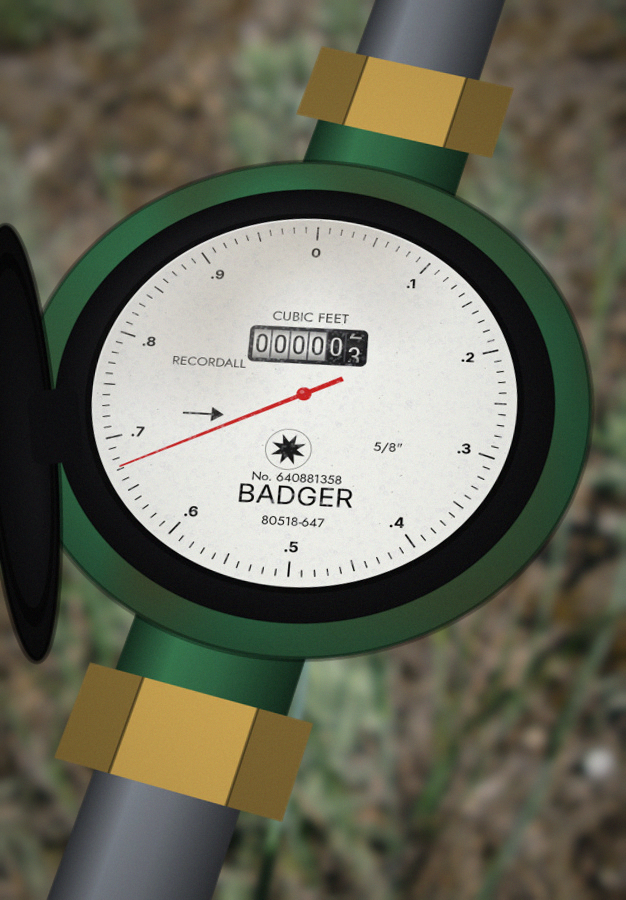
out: 2.67 ft³
